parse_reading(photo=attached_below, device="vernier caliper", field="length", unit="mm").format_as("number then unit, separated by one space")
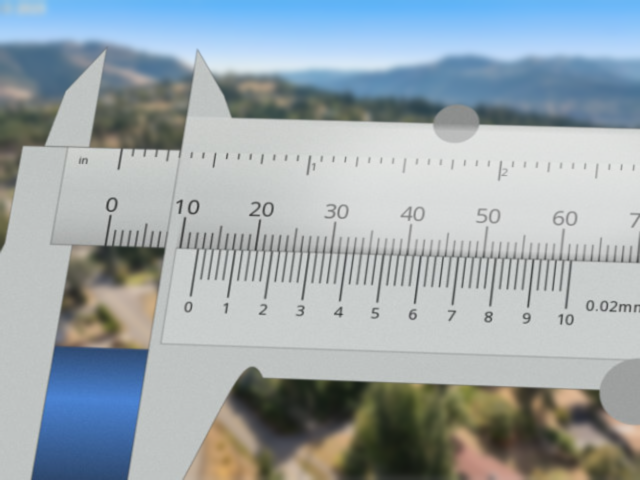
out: 12.4 mm
